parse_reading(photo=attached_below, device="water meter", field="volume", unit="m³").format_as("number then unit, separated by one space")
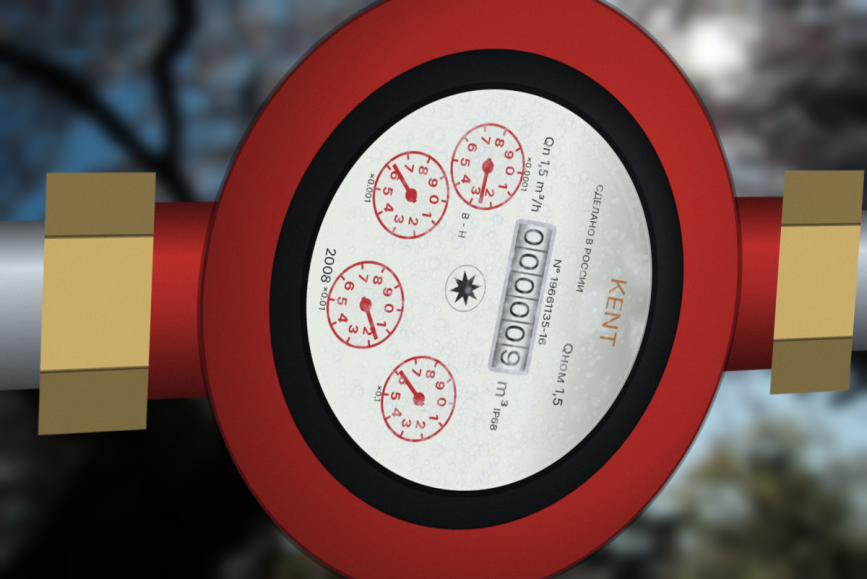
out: 9.6162 m³
